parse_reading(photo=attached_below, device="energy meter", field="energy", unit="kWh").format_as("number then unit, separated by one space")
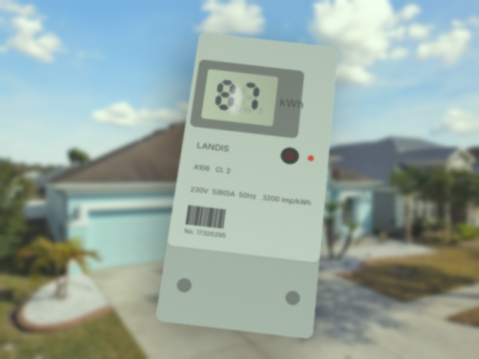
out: 87 kWh
